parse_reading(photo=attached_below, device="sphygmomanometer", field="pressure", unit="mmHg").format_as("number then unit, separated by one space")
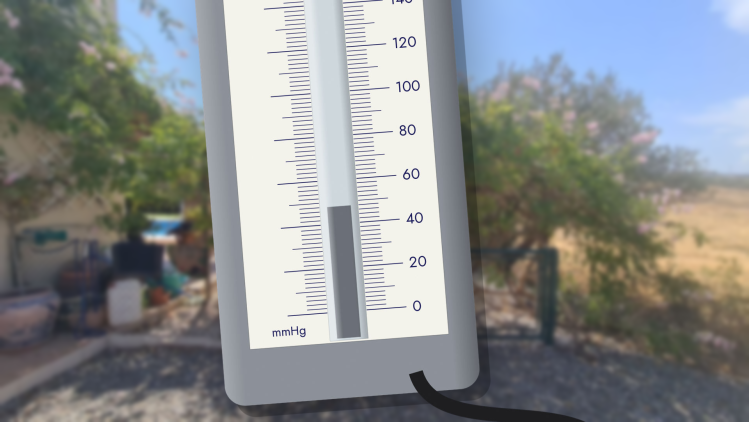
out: 48 mmHg
